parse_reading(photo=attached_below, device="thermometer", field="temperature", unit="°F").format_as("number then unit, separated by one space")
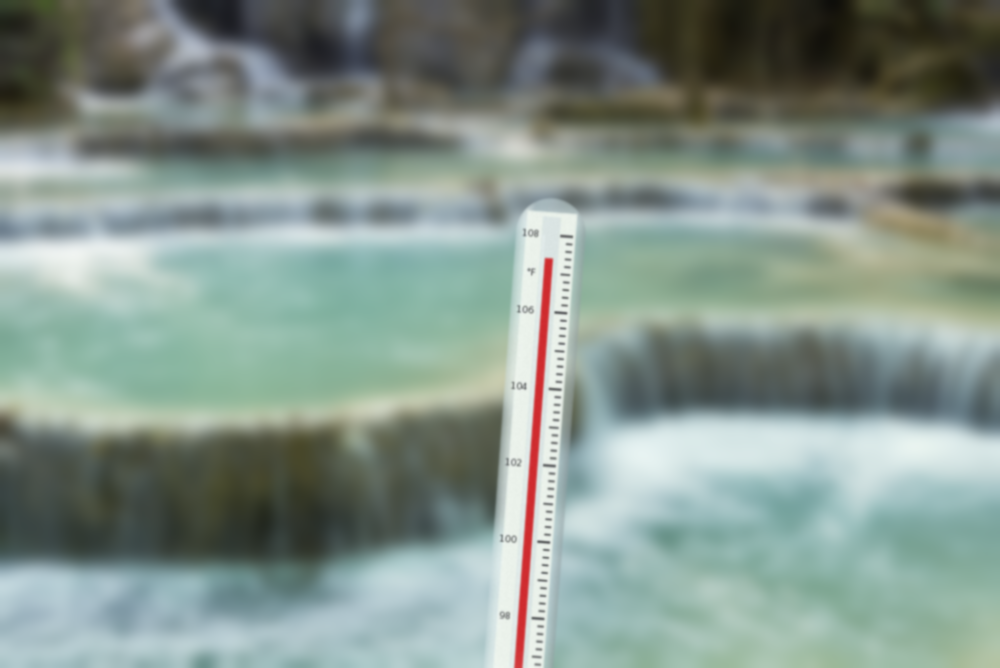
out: 107.4 °F
